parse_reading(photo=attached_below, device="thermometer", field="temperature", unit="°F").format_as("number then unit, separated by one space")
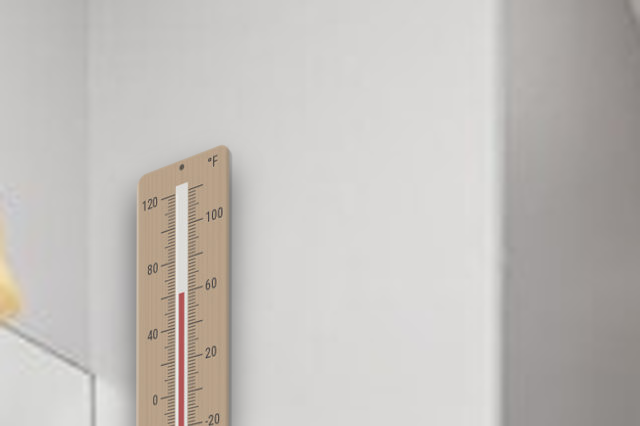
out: 60 °F
